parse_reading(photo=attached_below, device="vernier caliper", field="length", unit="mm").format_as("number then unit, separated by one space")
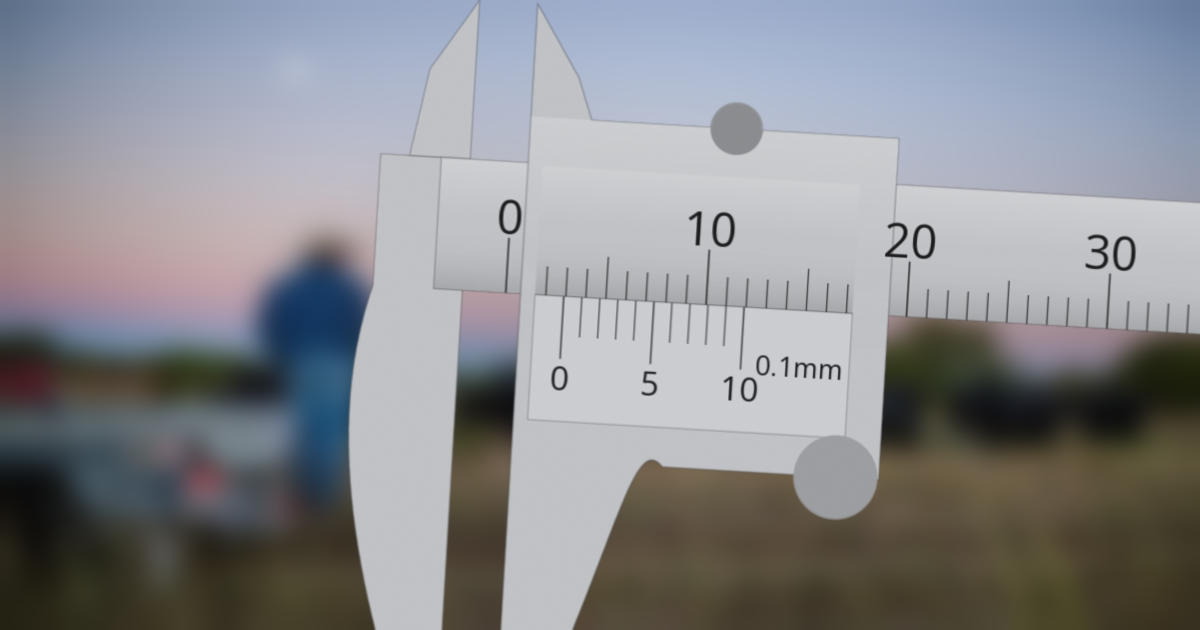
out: 2.9 mm
